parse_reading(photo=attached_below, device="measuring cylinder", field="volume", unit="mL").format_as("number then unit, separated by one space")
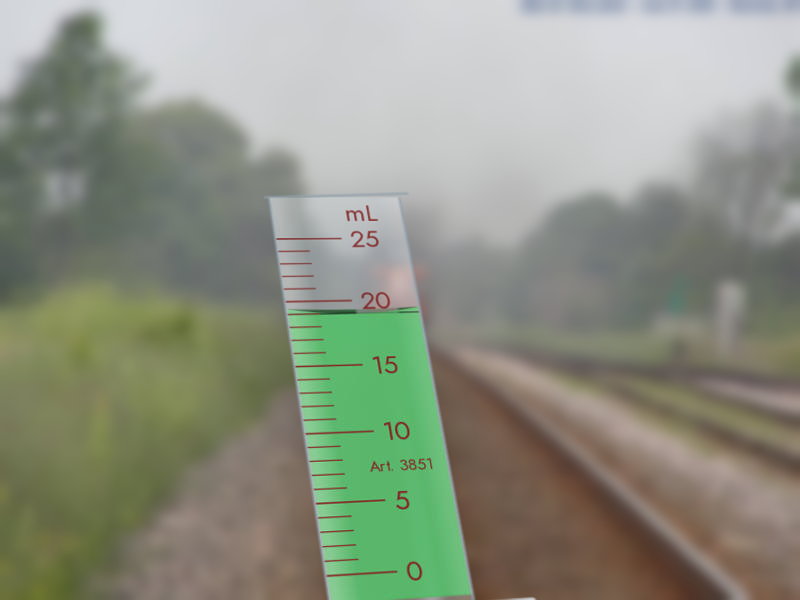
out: 19 mL
